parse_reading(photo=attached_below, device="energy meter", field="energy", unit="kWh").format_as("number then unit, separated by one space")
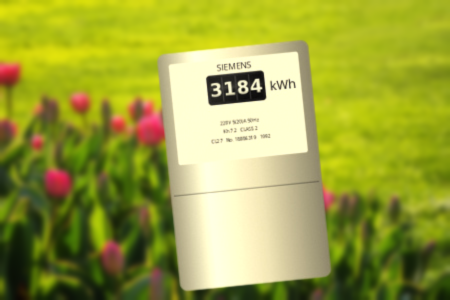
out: 3184 kWh
